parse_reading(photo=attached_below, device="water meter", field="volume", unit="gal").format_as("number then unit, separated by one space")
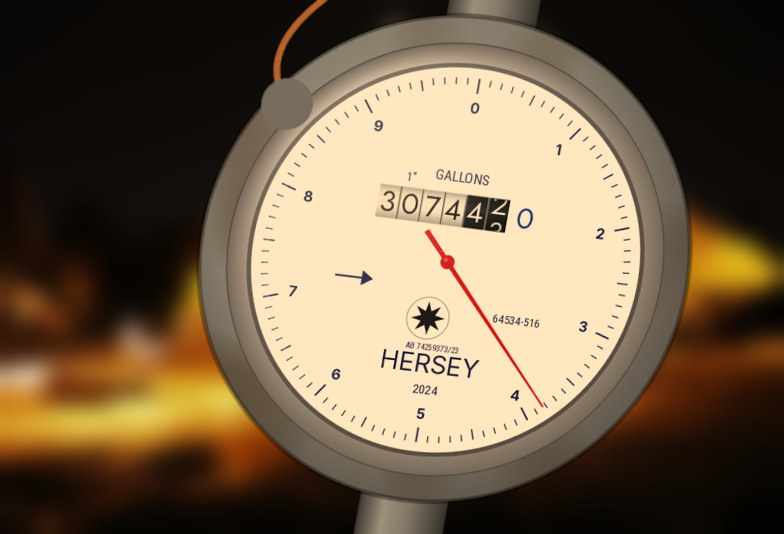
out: 3074423.8 gal
